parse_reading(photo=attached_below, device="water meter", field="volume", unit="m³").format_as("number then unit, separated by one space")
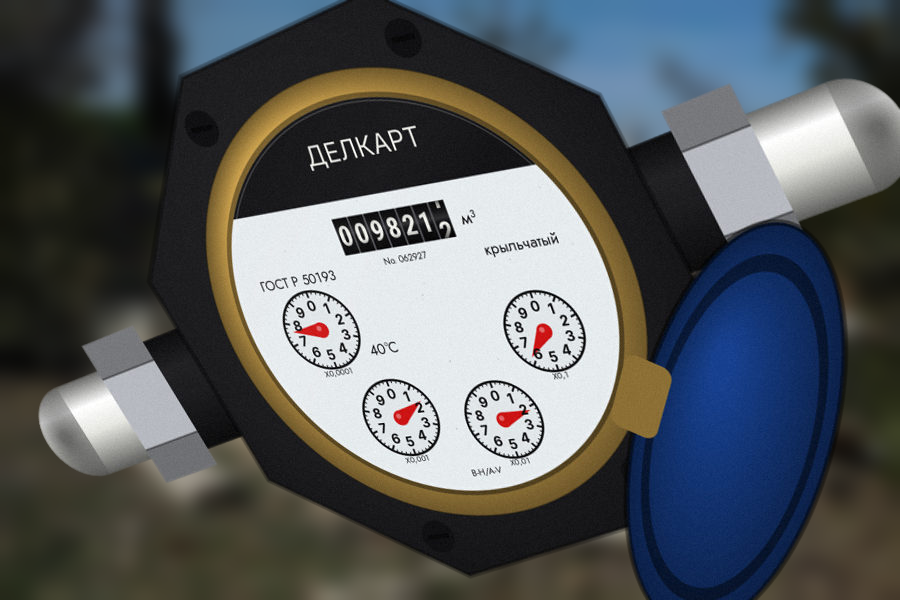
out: 98211.6217 m³
